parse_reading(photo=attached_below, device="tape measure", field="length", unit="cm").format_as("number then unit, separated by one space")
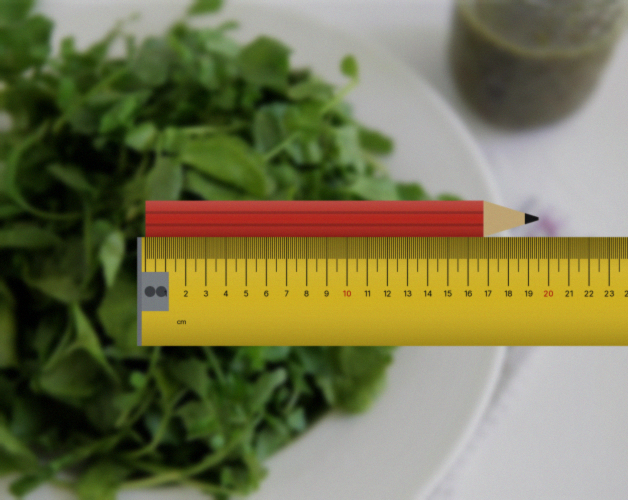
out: 19.5 cm
